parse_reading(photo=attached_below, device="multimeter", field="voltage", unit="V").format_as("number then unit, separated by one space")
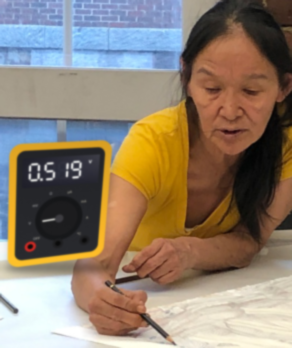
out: 0.519 V
